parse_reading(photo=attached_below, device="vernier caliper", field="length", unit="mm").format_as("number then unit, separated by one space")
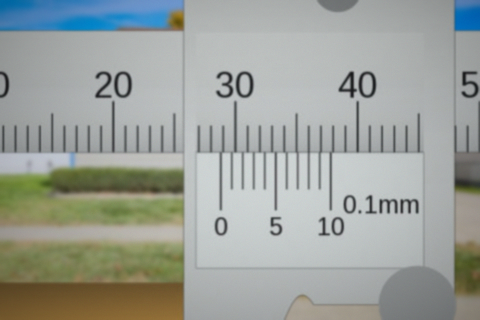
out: 28.8 mm
